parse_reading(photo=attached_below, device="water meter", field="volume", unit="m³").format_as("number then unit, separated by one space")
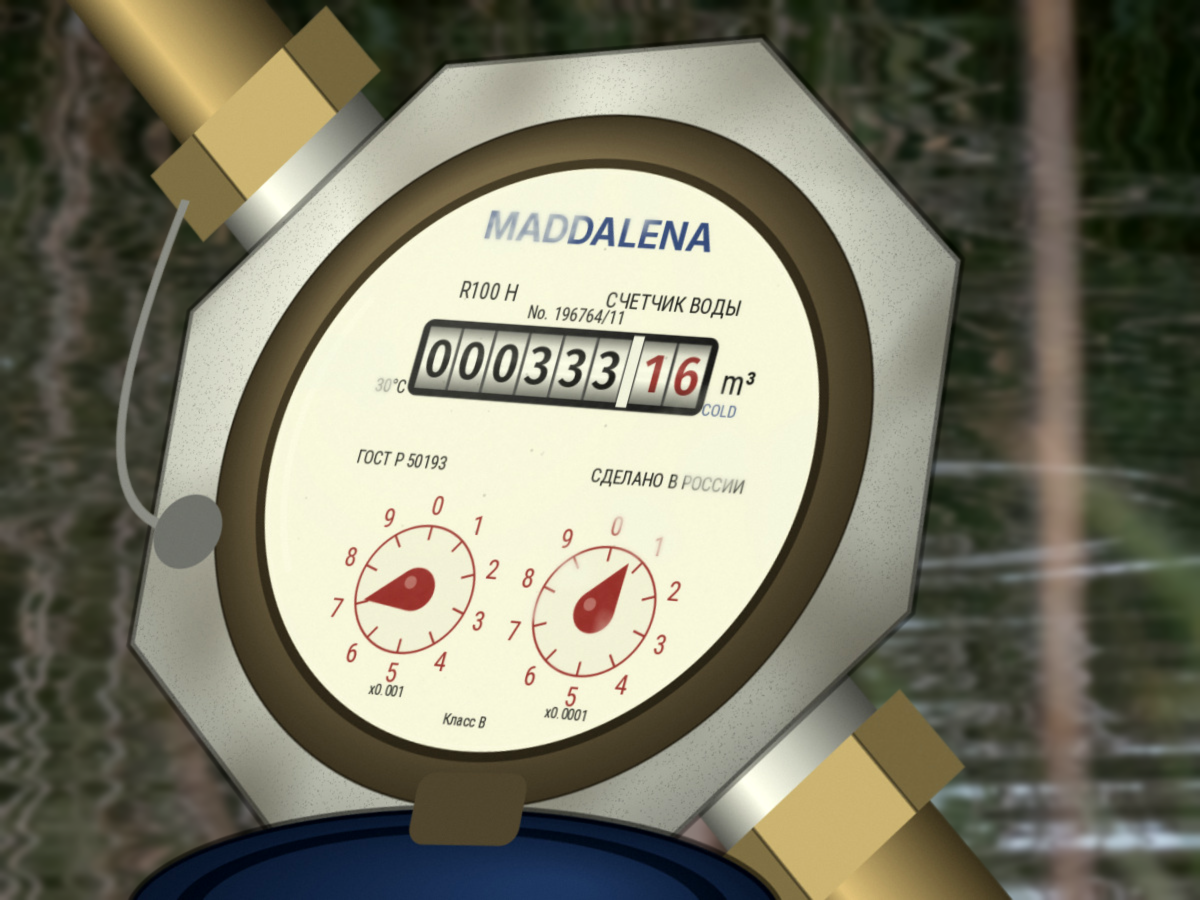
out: 333.1670 m³
